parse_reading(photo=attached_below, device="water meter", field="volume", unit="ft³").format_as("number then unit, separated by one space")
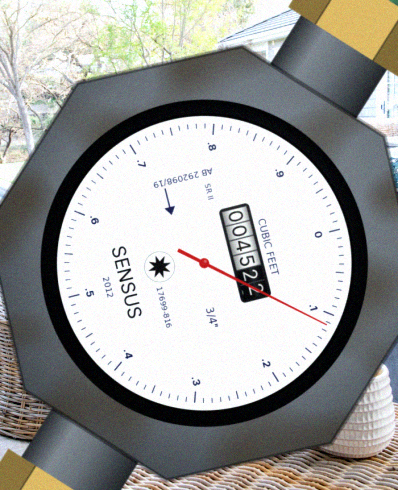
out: 4522.11 ft³
